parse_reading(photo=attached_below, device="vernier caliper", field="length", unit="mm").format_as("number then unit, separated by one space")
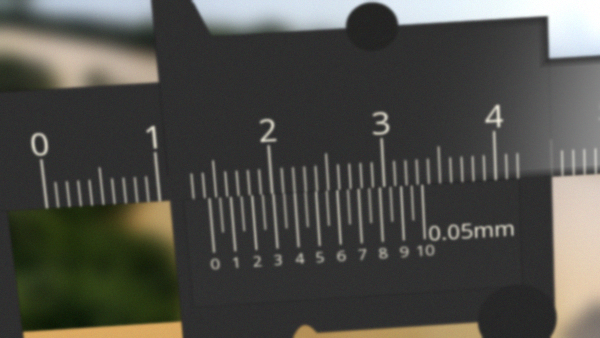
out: 14.4 mm
